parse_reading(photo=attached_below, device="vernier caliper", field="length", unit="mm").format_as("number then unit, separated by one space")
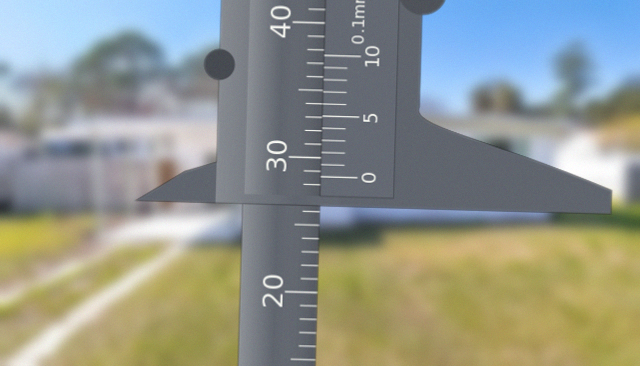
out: 28.6 mm
